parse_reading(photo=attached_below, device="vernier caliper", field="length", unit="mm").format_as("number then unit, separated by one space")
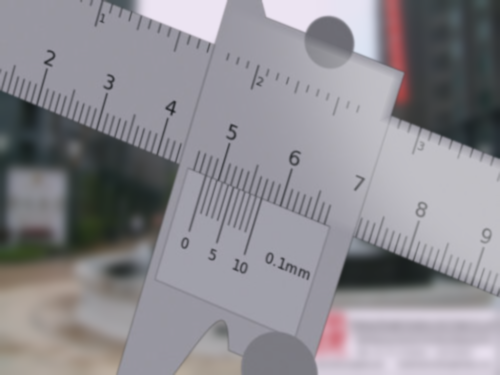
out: 48.0 mm
